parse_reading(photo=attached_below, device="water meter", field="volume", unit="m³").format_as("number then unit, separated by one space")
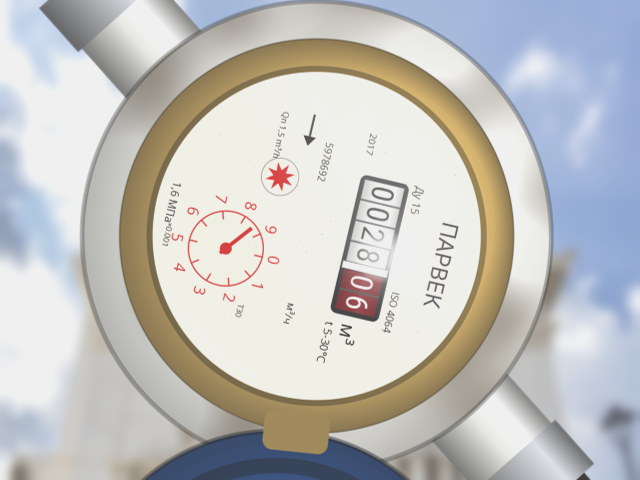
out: 28.068 m³
